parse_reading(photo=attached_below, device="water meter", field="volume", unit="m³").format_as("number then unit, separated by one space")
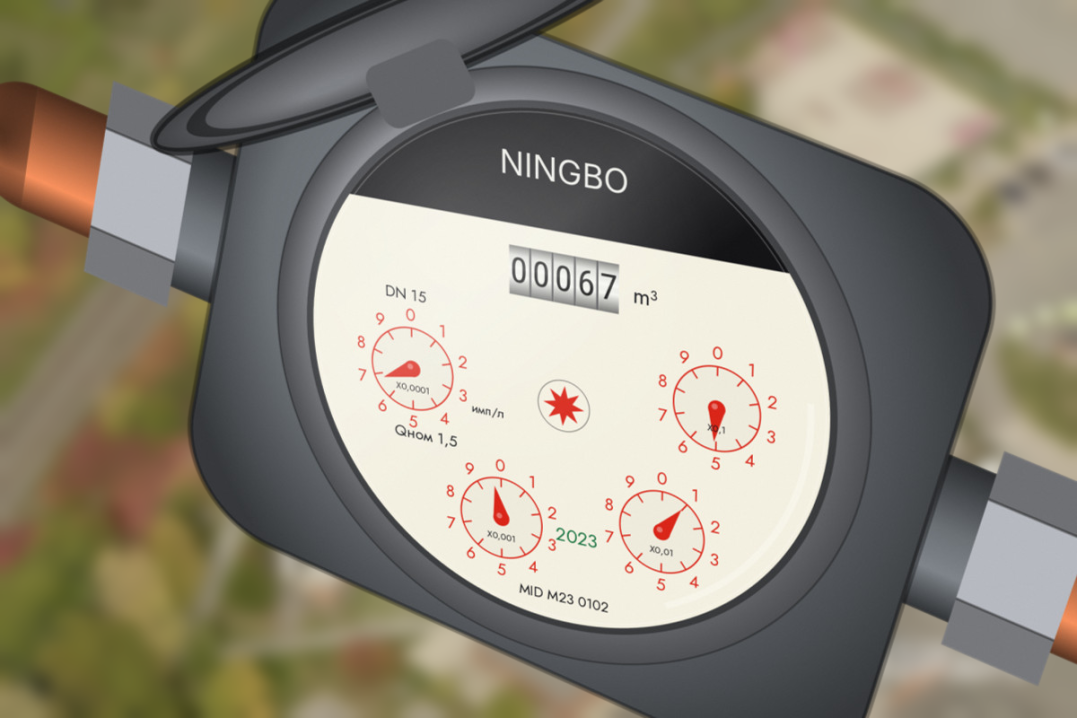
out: 67.5096 m³
